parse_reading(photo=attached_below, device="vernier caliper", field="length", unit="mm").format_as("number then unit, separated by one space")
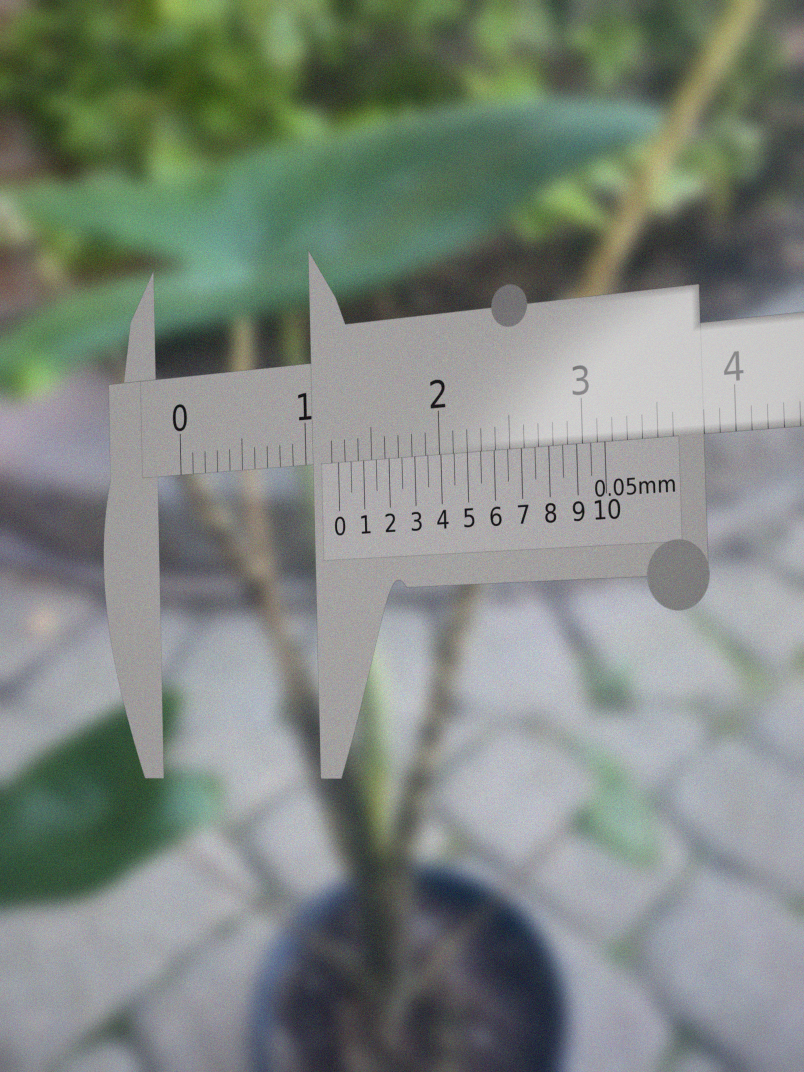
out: 12.5 mm
